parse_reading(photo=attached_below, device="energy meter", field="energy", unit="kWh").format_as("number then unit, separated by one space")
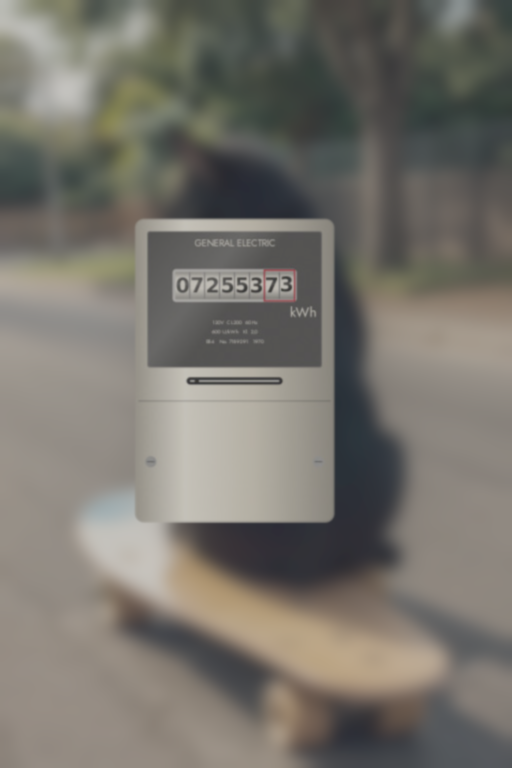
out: 72553.73 kWh
